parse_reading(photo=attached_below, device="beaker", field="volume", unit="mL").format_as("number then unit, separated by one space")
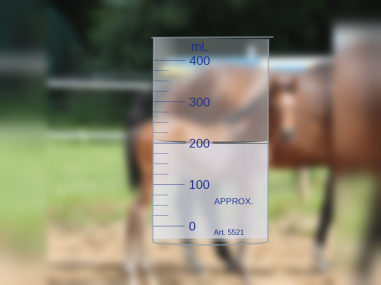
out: 200 mL
